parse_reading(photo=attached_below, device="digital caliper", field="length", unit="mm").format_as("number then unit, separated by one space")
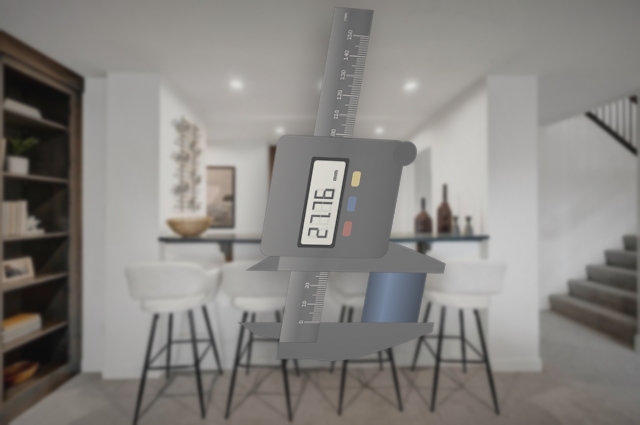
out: 27.76 mm
